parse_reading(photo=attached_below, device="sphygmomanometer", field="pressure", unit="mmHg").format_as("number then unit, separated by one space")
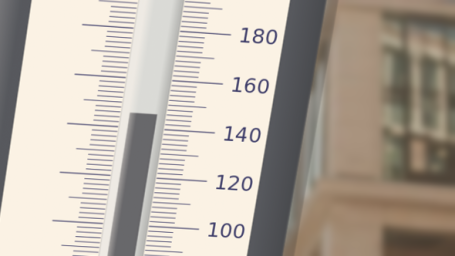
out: 146 mmHg
